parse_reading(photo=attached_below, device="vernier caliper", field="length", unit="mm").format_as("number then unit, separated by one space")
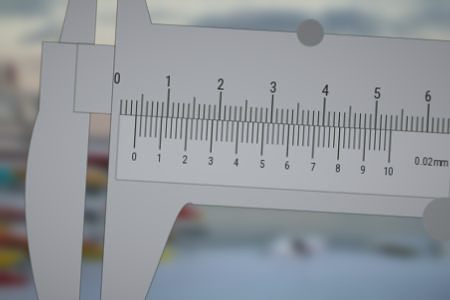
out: 4.0 mm
